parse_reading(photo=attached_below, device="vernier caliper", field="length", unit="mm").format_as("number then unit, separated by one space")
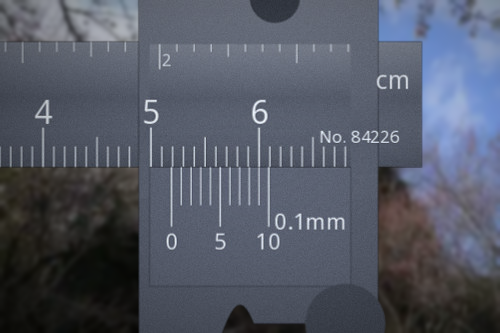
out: 51.9 mm
